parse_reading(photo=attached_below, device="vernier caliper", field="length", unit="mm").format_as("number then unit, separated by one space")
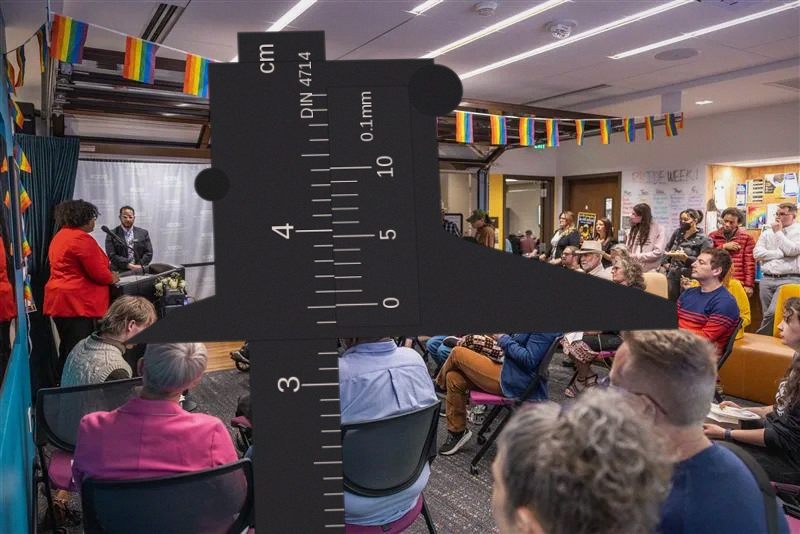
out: 35.1 mm
